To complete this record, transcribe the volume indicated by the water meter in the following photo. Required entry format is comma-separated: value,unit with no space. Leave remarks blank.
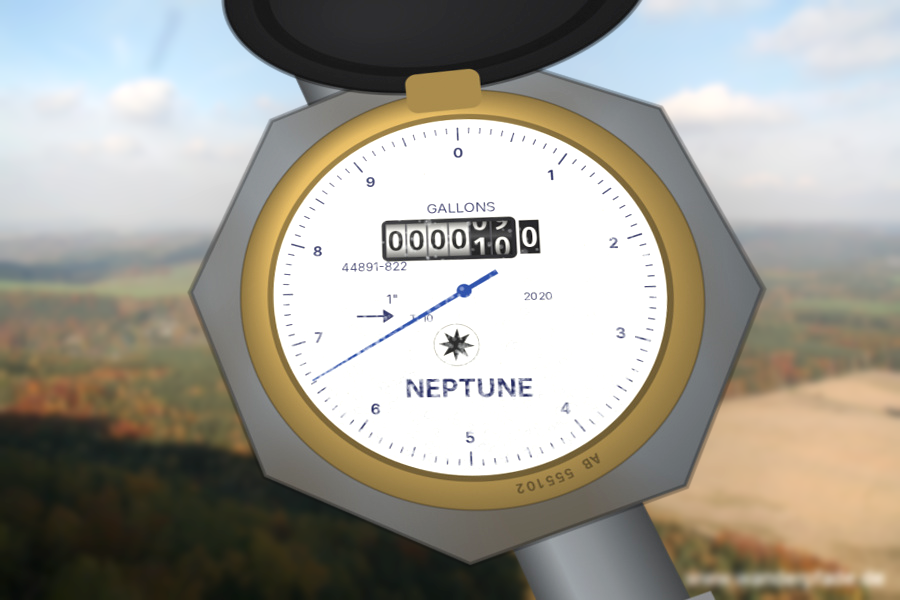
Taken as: 96.6,gal
